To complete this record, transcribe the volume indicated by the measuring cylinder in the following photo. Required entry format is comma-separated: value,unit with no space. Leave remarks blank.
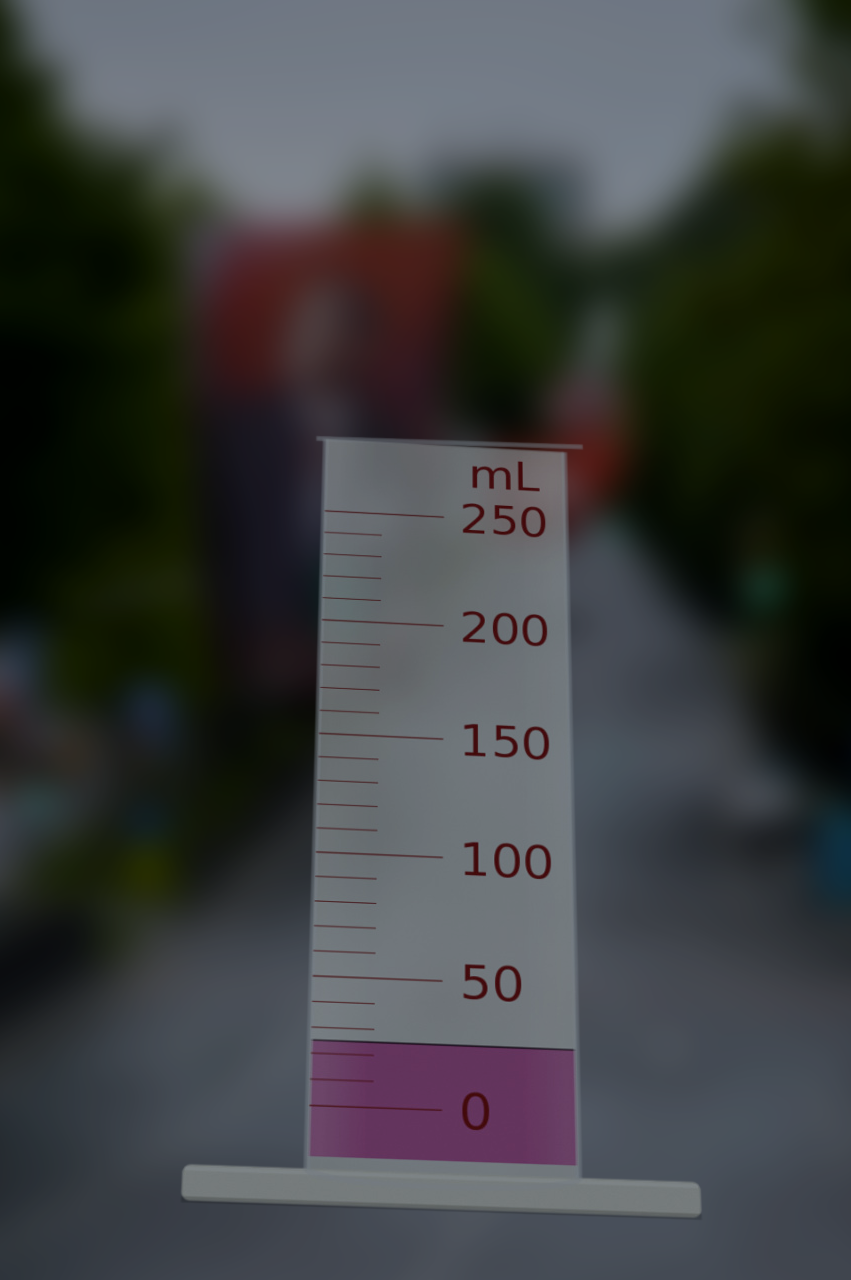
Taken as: 25,mL
